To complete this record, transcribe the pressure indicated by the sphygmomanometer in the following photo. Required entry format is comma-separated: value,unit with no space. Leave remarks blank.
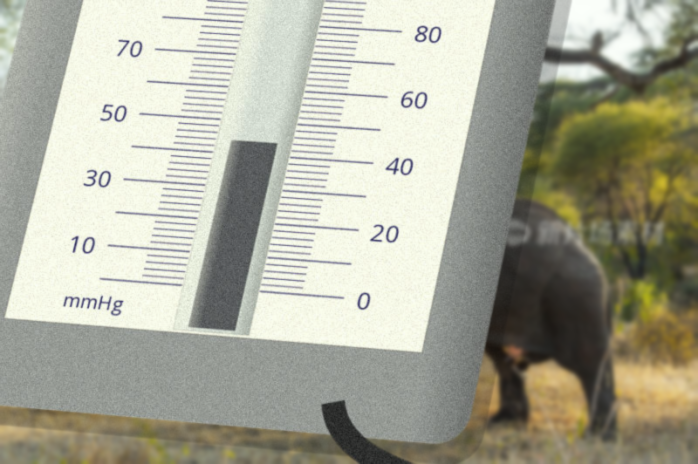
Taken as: 44,mmHg
